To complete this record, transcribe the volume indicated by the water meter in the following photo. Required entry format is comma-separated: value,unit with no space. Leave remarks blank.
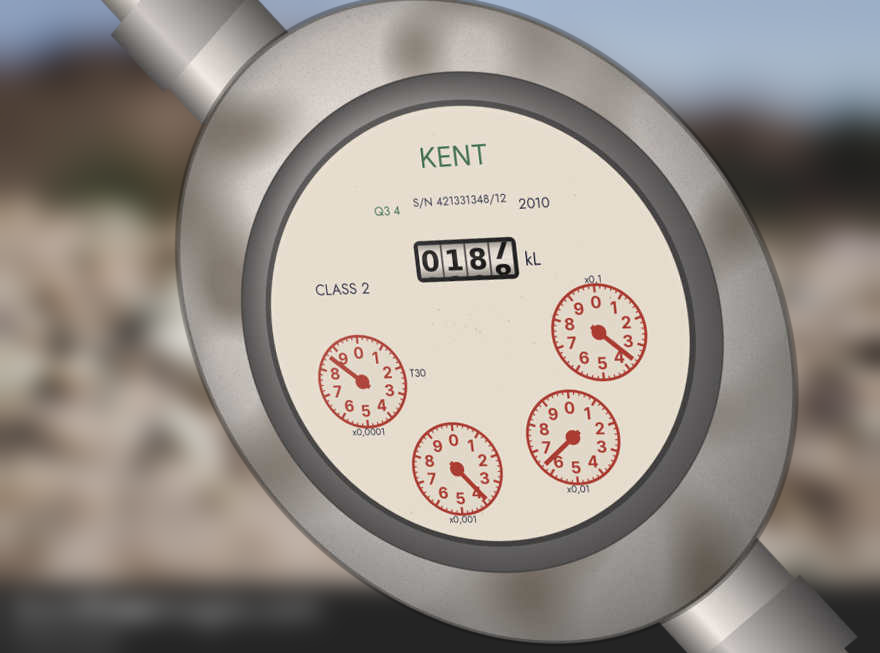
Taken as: 187.3638,kL
